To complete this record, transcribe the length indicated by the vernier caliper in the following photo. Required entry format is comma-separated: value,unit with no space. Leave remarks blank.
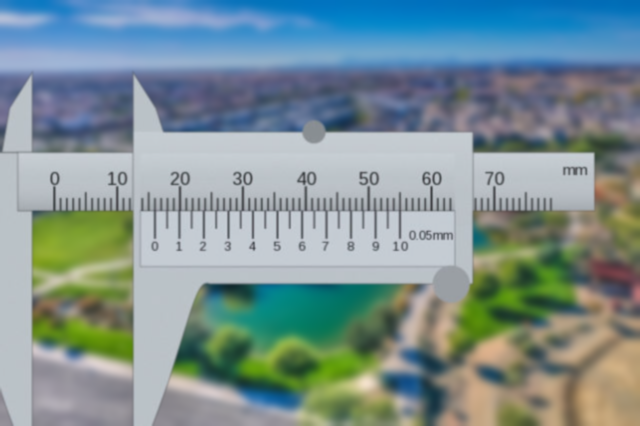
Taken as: 16.0,mm
